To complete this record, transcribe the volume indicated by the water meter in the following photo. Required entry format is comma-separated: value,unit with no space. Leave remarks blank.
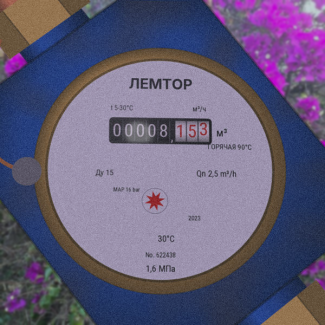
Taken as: 8.153,m³
